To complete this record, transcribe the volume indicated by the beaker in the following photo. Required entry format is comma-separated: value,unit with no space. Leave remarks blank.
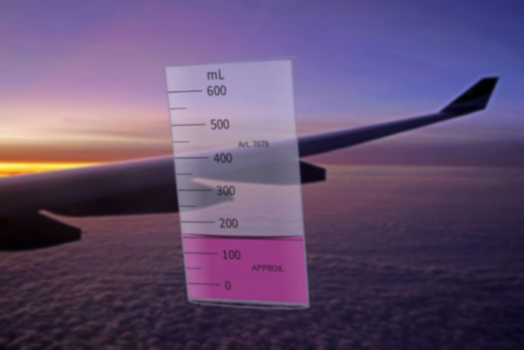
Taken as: 150,mL
